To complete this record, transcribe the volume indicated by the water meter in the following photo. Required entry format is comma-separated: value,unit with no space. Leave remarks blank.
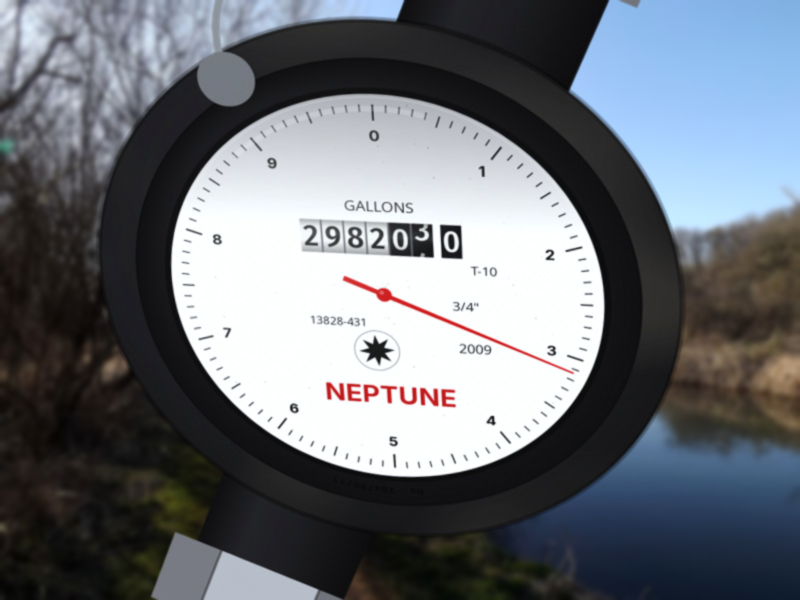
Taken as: 2982033.1,gal
